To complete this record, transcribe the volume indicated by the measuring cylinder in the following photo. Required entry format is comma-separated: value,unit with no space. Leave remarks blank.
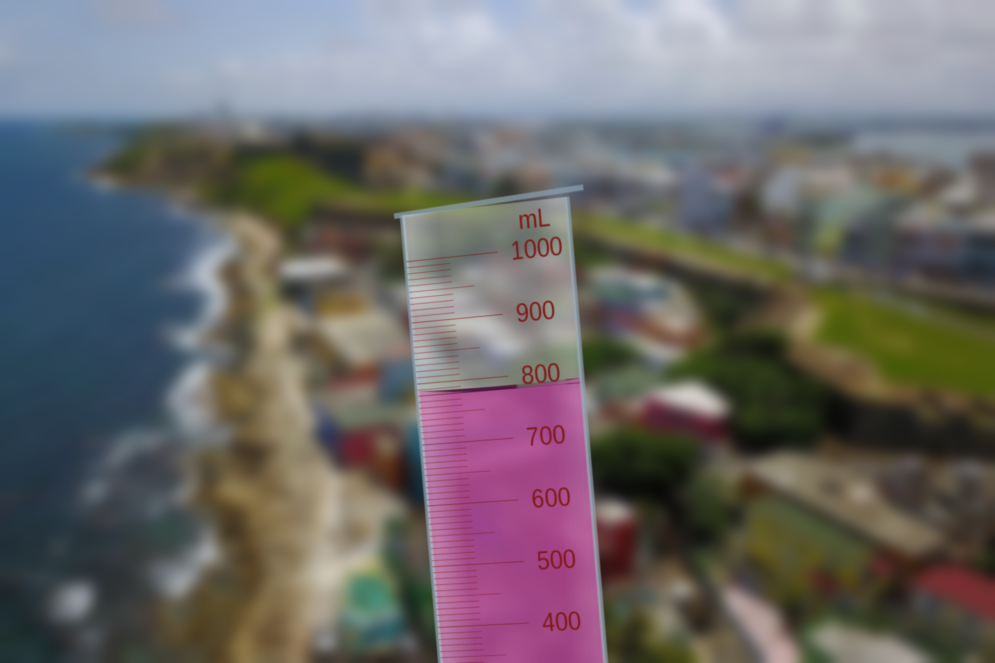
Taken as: 780,mL
